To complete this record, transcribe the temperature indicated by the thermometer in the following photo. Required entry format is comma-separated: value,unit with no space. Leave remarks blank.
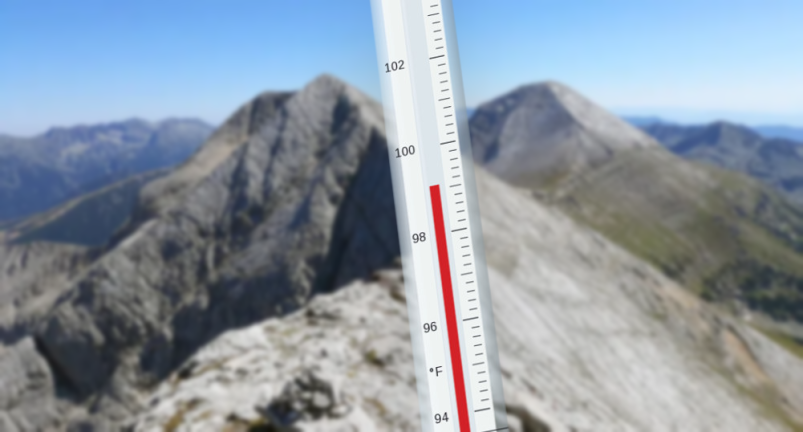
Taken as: 99.1,°F
